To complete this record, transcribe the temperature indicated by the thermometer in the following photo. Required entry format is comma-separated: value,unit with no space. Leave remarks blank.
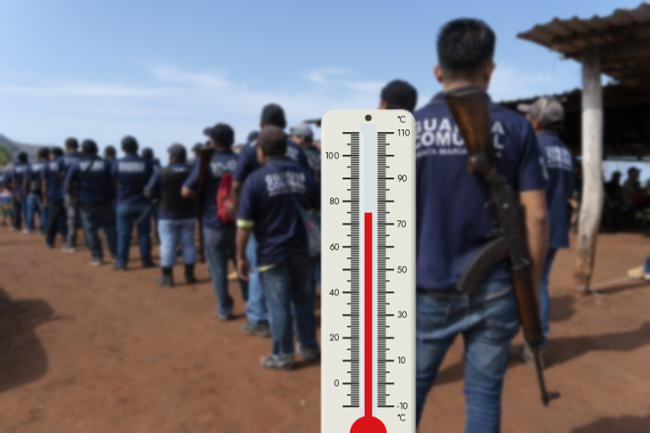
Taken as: 75,°C
